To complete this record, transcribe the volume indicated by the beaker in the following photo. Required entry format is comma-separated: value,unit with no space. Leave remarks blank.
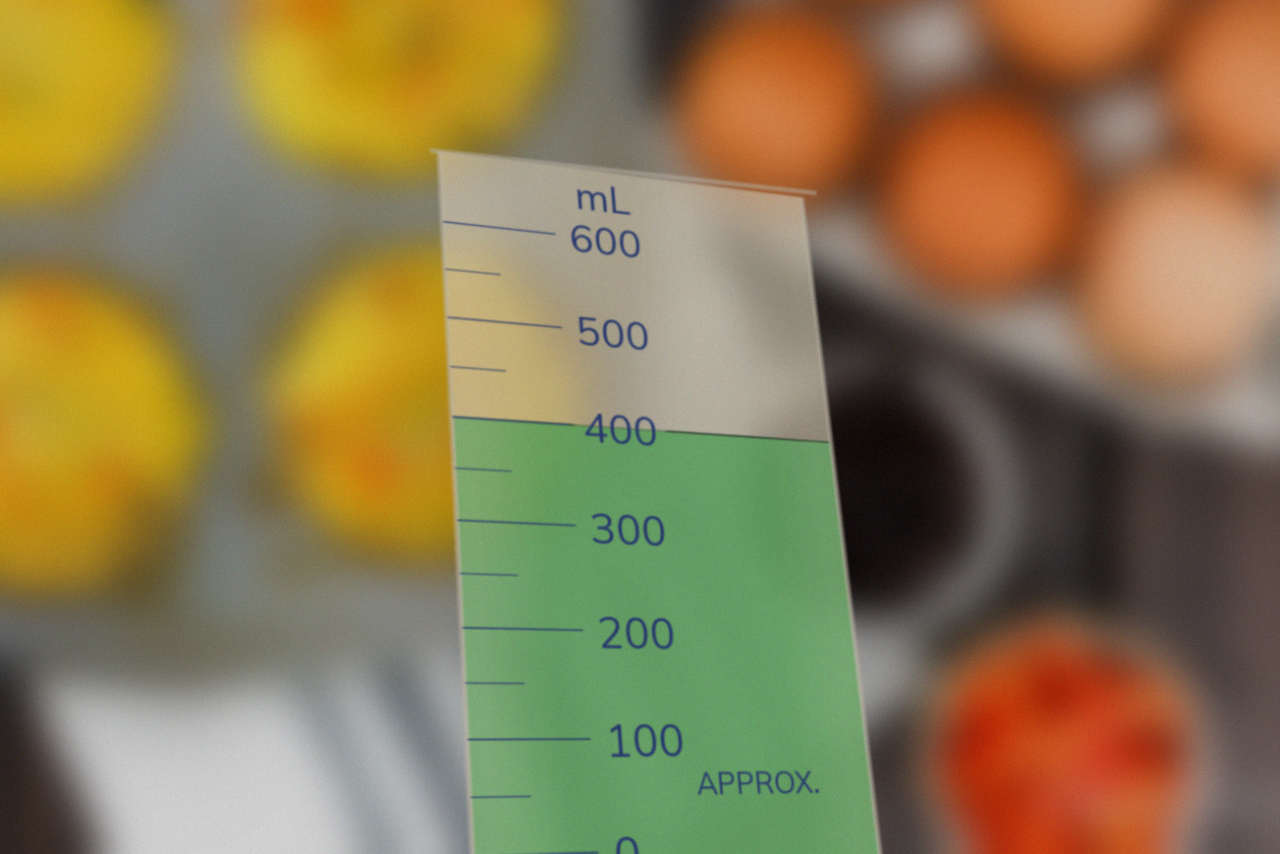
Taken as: 400,mL
